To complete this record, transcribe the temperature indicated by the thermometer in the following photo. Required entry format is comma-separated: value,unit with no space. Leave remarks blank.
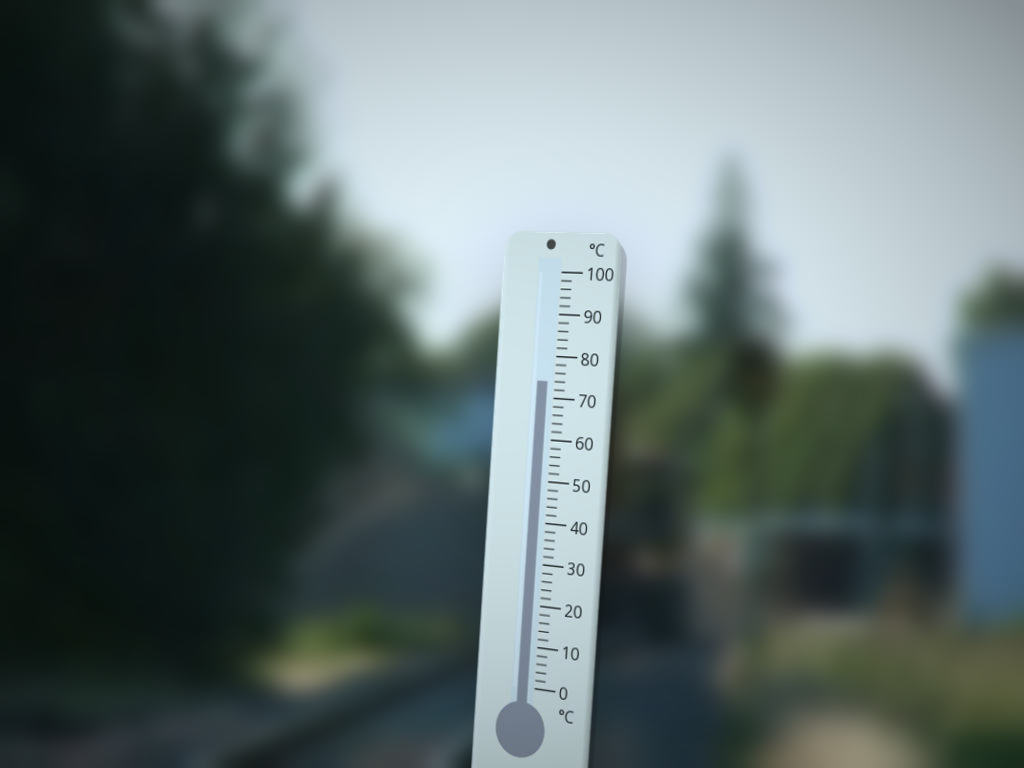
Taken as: 74,°C
